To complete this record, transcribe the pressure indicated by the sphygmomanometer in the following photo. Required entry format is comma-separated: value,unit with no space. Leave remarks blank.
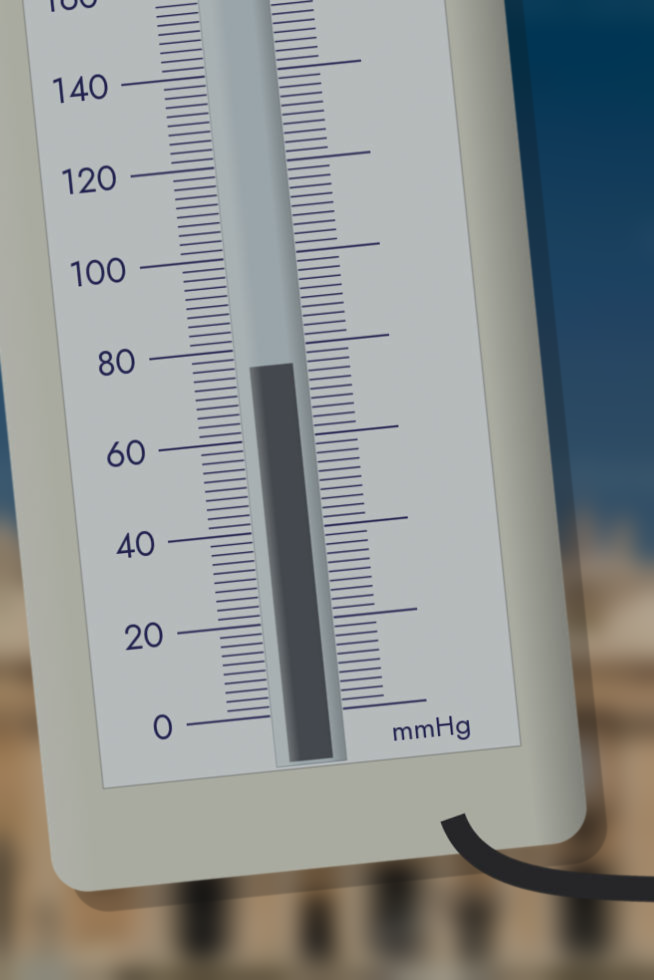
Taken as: 76,mmHg
